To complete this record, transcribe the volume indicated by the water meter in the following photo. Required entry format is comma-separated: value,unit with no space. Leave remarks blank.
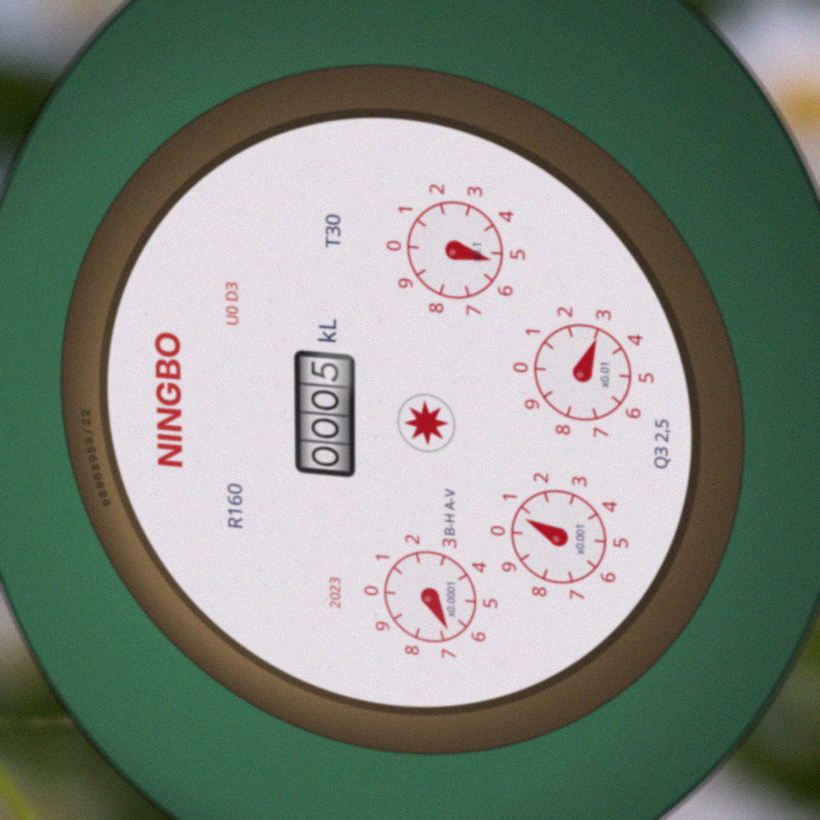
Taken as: 5.5306,kL
